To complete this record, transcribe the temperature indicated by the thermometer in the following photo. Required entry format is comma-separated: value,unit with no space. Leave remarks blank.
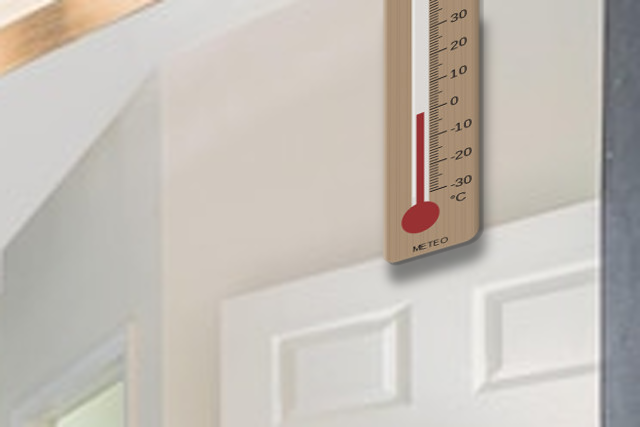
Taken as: 0,°C
